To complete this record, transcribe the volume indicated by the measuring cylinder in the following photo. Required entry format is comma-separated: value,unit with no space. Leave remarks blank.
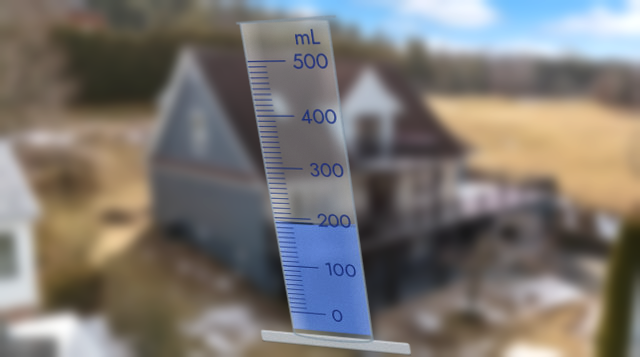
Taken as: 190,mL
